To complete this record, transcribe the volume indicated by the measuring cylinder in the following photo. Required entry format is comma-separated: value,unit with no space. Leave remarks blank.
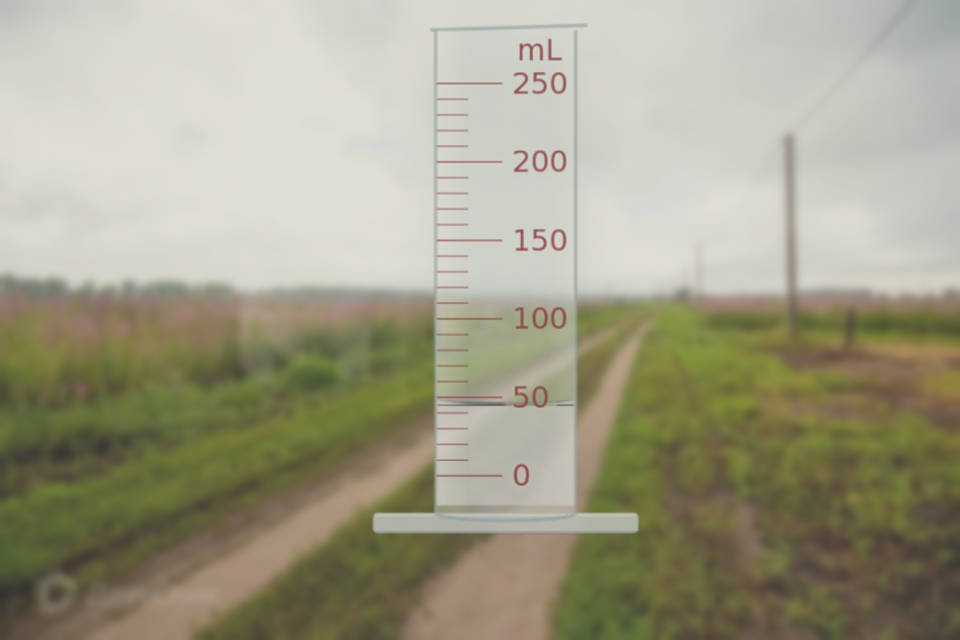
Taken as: 45,mL
